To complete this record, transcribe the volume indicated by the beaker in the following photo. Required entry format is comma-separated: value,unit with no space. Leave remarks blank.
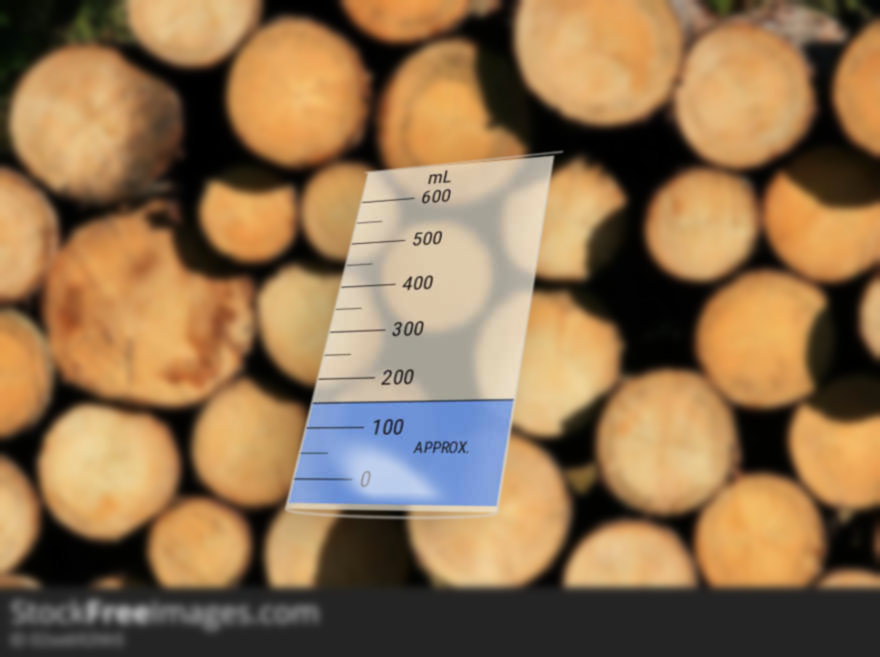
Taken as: 150,mL
